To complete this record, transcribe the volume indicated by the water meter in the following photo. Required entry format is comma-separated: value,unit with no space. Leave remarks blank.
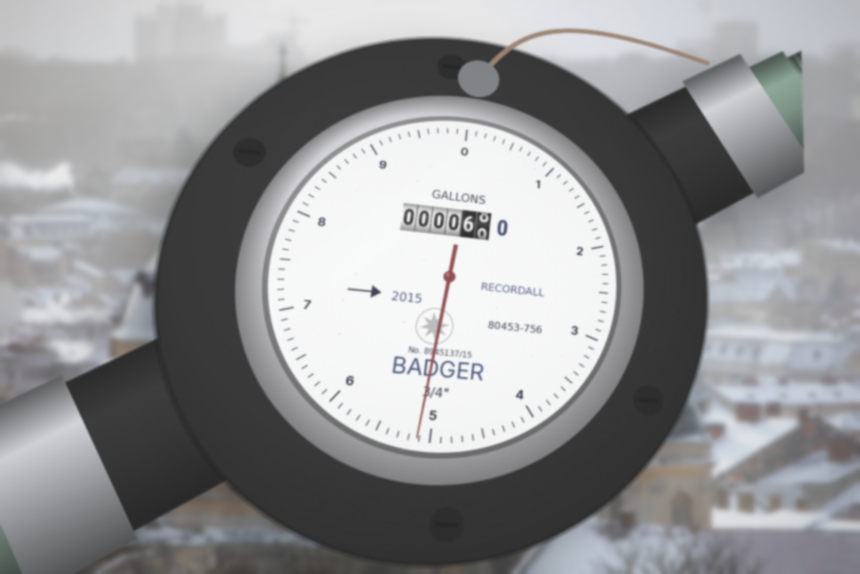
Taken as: 685.1,gal
